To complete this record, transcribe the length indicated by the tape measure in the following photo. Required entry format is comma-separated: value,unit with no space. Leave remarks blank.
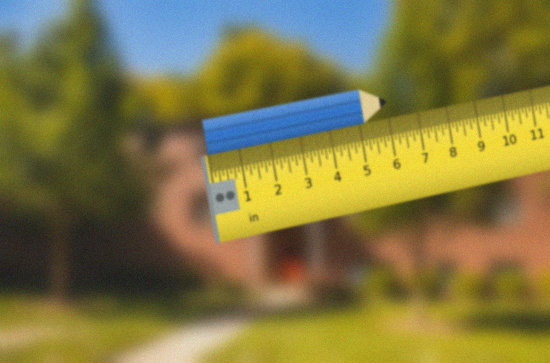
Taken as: 6,in
